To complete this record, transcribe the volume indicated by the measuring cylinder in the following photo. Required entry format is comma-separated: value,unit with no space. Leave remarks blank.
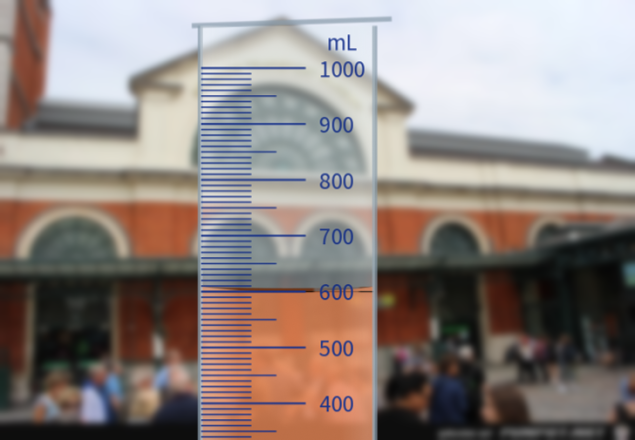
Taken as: 600,mL
